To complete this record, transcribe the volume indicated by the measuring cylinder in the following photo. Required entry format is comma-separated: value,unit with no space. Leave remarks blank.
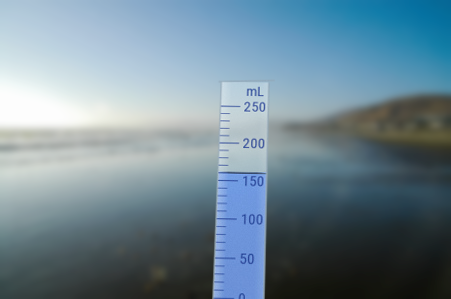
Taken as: 160,mL
